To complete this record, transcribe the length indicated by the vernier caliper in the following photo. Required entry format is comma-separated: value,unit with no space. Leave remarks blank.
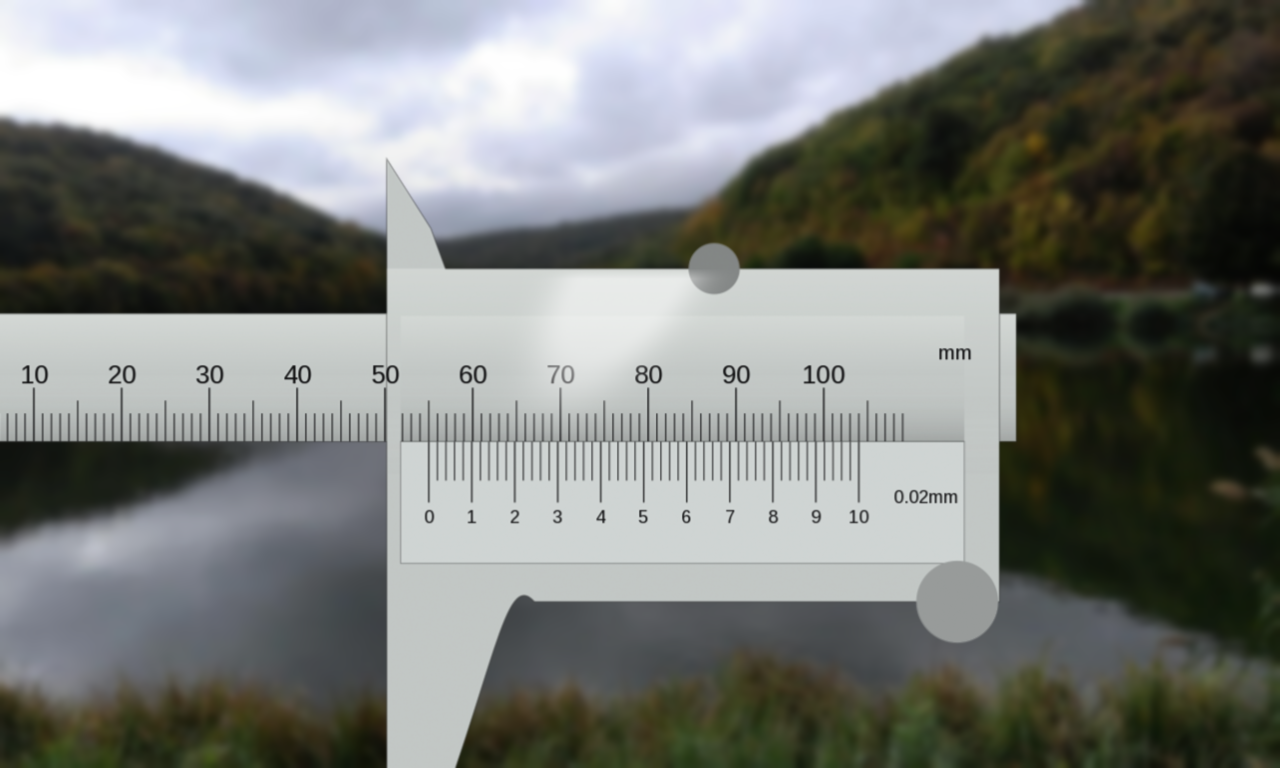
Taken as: 55.0,mm
